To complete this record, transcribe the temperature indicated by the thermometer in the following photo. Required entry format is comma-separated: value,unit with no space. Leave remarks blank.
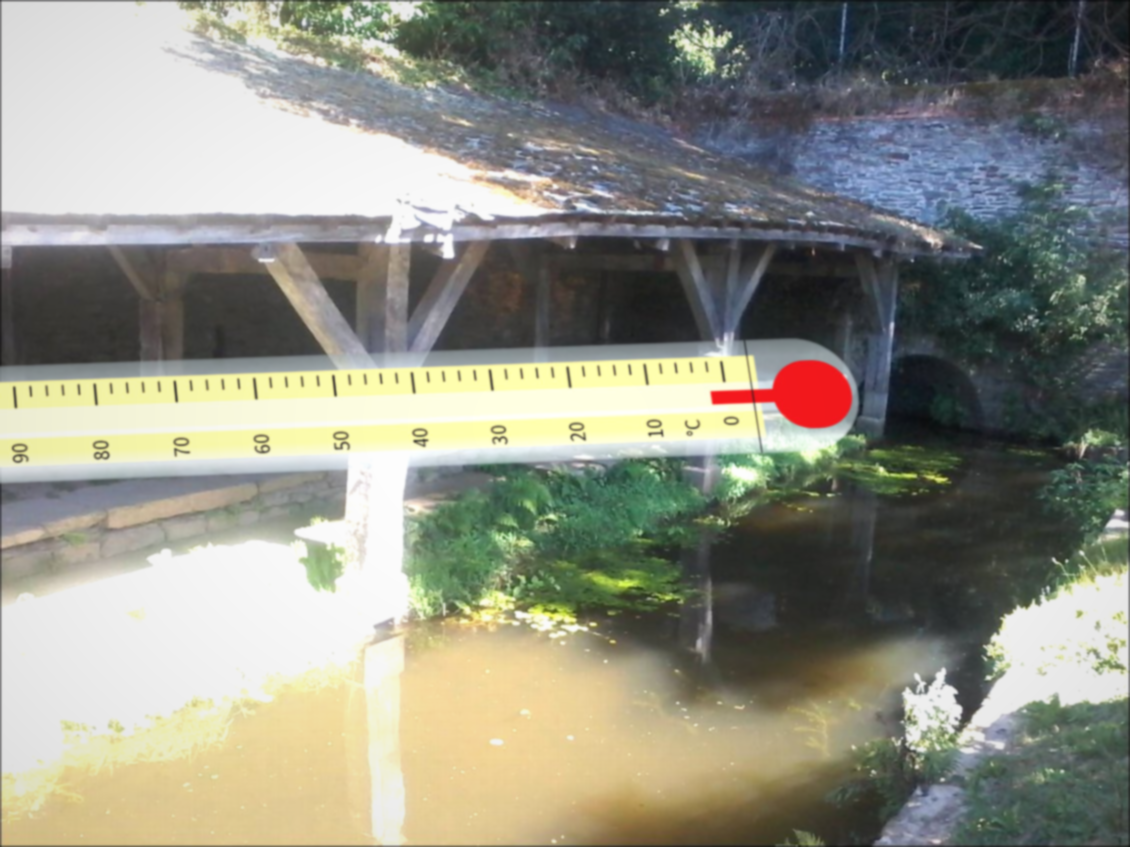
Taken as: 2,°C
